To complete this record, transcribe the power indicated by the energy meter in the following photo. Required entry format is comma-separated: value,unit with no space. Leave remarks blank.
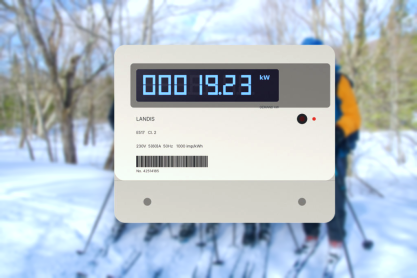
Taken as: 19.23,kW
